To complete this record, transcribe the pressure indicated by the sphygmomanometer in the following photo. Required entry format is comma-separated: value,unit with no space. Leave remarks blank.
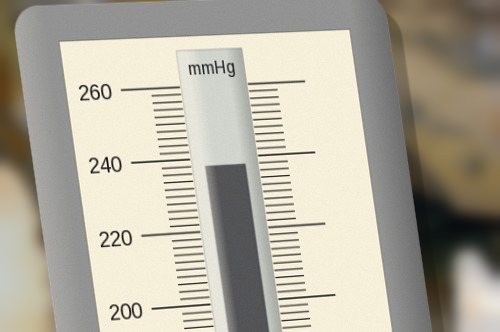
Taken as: 238,mmHg
